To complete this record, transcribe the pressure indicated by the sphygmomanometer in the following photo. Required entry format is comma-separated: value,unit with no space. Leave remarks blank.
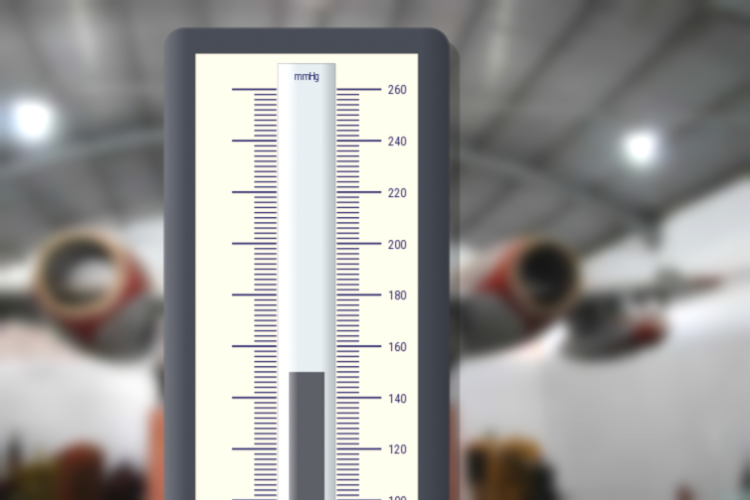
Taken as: 150,mmHg
